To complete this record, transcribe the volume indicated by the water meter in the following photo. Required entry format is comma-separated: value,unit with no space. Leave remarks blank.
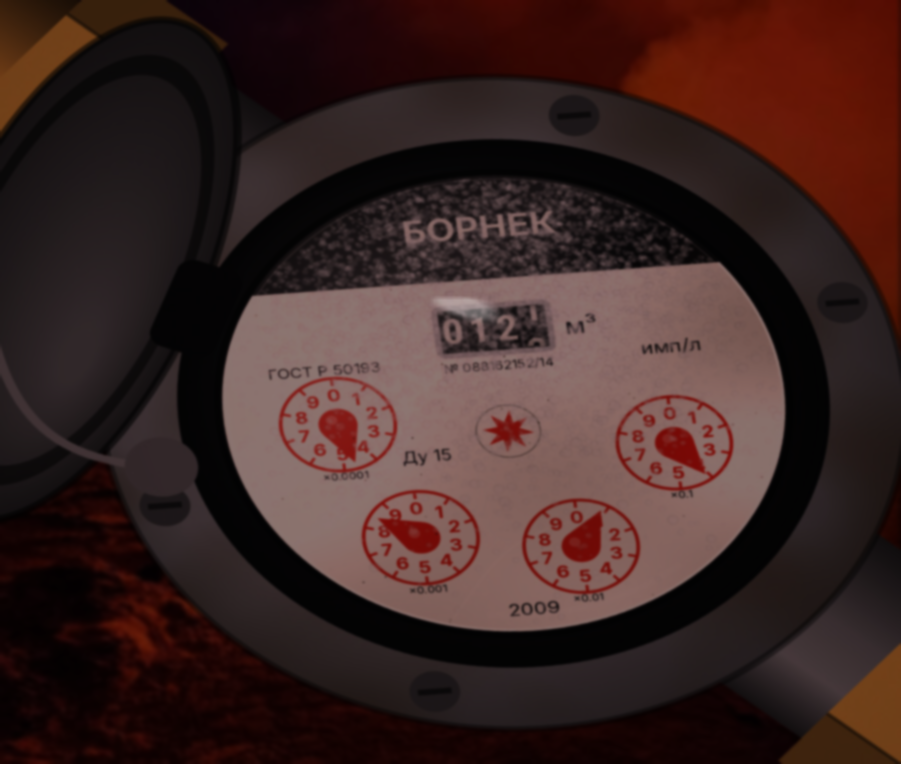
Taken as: 121.4084,m³
